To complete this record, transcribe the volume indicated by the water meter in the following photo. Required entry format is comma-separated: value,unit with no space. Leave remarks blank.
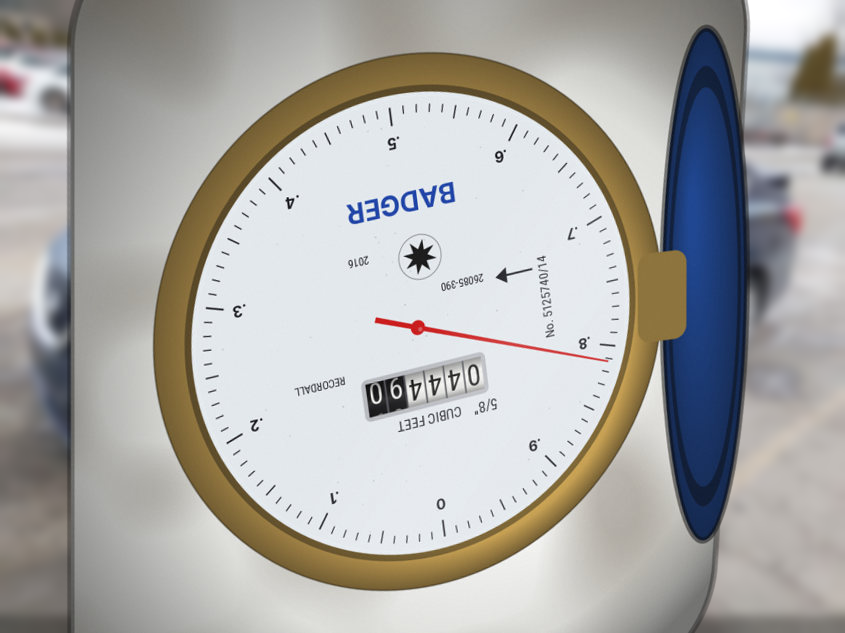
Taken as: 44489.81,ft³
